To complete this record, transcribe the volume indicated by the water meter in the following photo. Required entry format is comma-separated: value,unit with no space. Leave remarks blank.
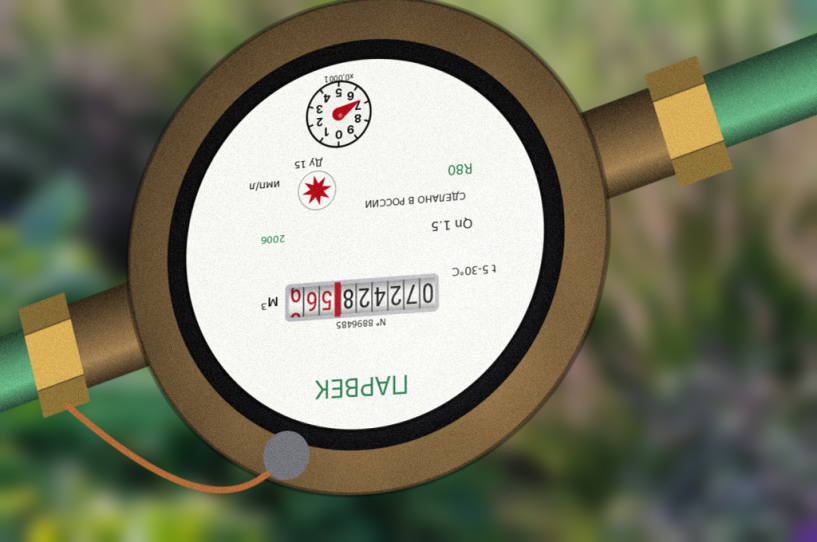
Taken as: 72428.5686,m³
